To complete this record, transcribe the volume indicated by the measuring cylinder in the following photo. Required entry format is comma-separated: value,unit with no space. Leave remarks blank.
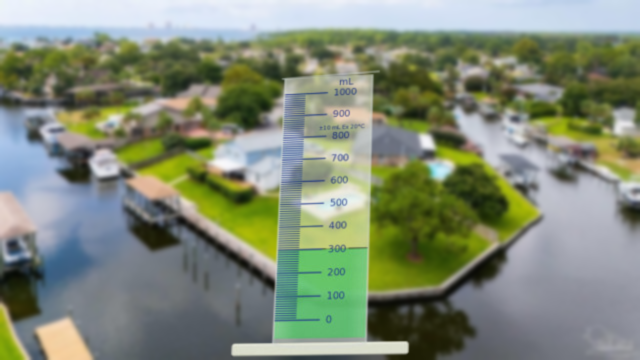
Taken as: 300,mL
